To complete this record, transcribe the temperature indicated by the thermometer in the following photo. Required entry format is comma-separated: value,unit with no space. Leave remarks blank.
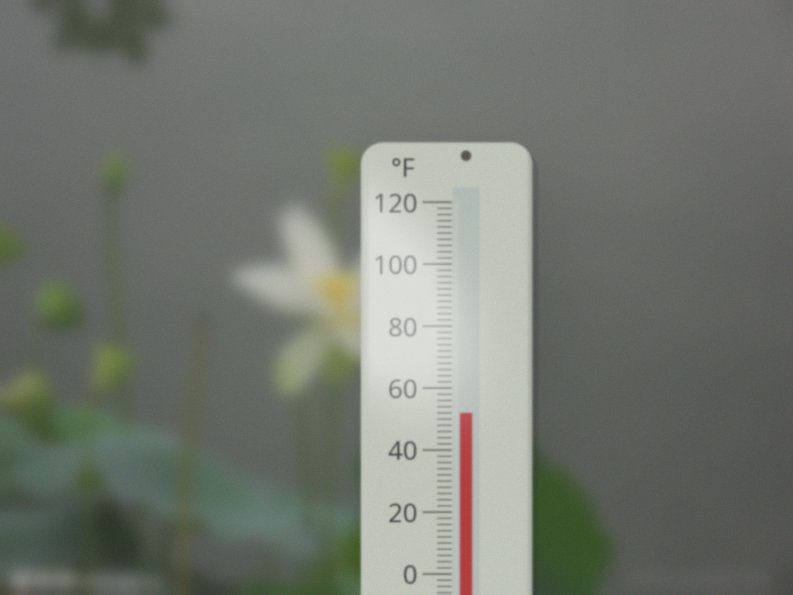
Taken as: 52,°F
